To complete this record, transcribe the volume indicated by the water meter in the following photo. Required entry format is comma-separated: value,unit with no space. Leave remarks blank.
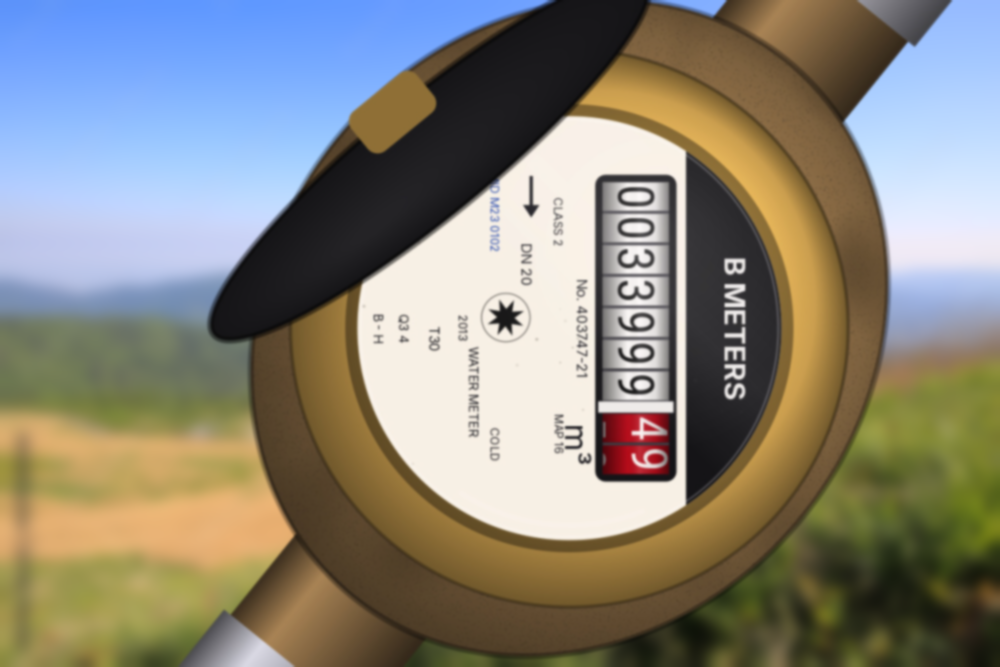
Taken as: 33999.49,m³
